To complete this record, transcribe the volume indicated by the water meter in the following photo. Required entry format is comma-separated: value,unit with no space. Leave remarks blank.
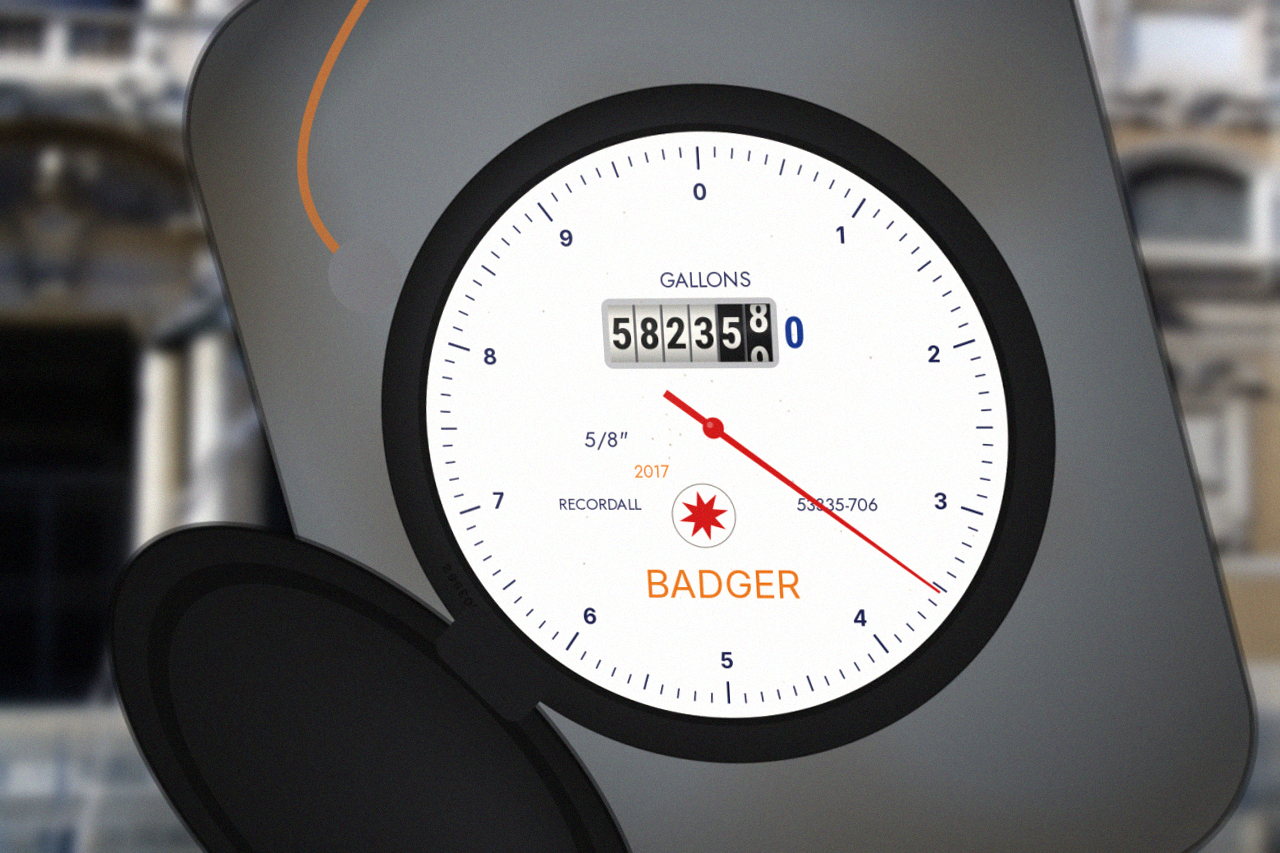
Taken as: 5823583.5,gal
